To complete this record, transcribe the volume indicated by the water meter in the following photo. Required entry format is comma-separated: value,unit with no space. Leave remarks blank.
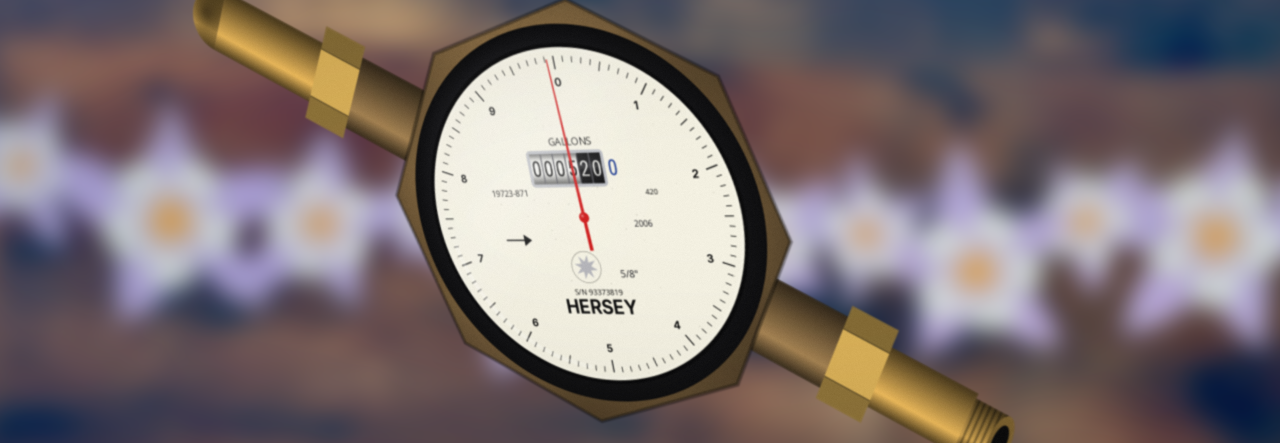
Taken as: 5199.9,gal
